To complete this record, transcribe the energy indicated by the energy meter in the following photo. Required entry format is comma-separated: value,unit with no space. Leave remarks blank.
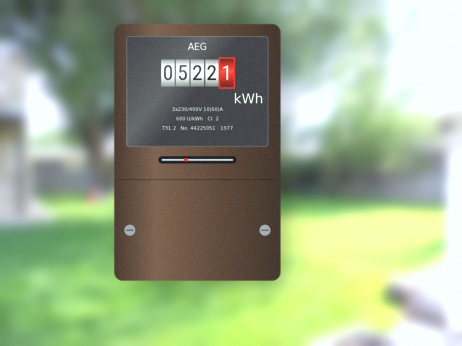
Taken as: 522.1,kWh
